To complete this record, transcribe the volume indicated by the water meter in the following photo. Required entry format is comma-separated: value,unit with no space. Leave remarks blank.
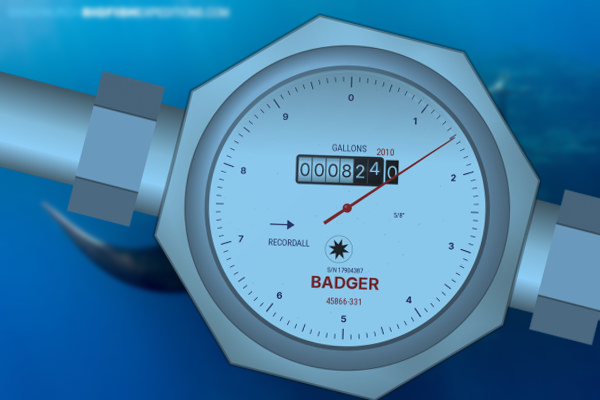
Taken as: 8241.5,gal
